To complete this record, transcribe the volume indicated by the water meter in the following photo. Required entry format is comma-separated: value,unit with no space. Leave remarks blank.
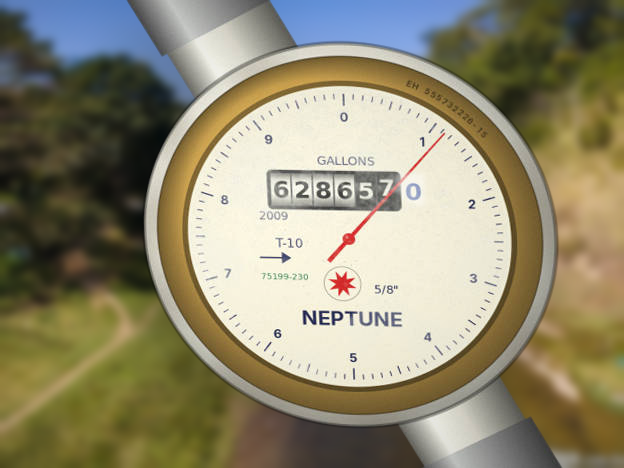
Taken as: 6286571.1,gal
